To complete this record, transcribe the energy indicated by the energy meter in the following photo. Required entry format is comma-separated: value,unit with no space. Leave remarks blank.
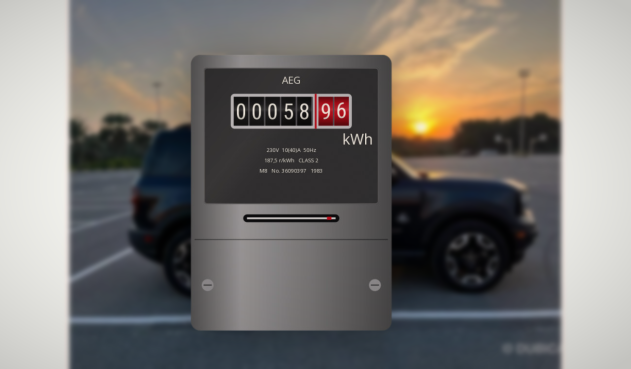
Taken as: 58.96,kWh
